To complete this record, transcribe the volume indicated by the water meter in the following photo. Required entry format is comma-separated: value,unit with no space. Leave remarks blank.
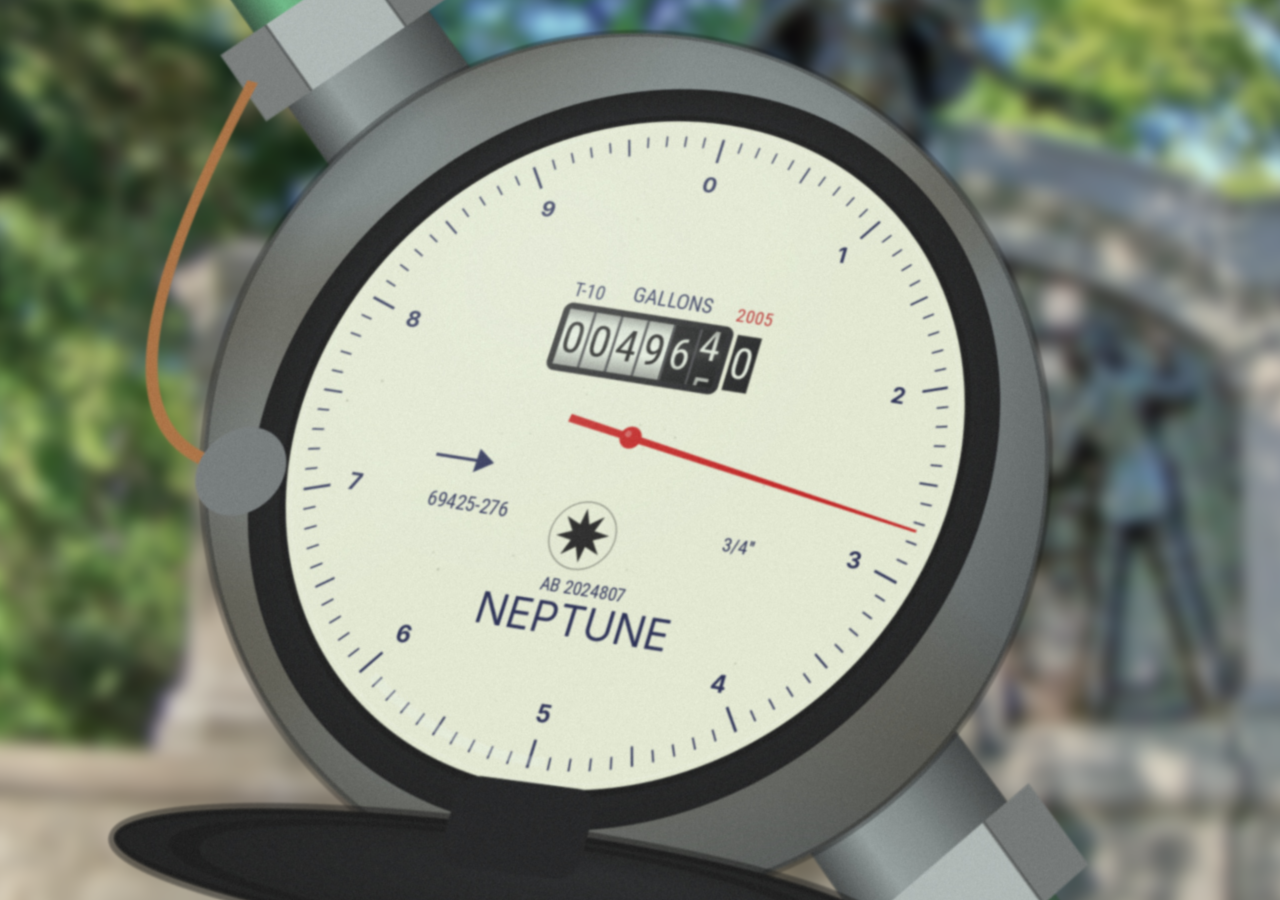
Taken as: 49642.7,gal
